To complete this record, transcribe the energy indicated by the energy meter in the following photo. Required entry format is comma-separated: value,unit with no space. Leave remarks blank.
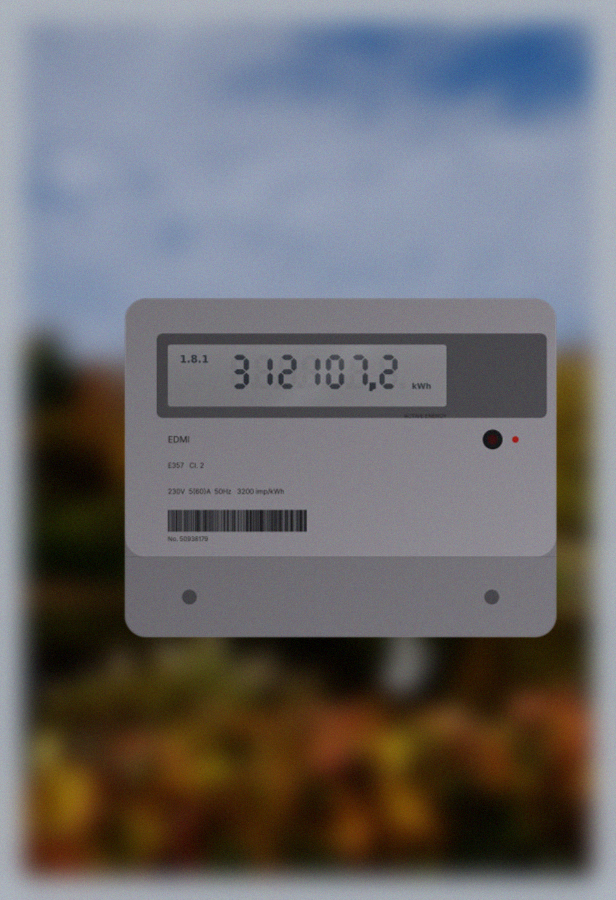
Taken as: 312107.2,kWh
